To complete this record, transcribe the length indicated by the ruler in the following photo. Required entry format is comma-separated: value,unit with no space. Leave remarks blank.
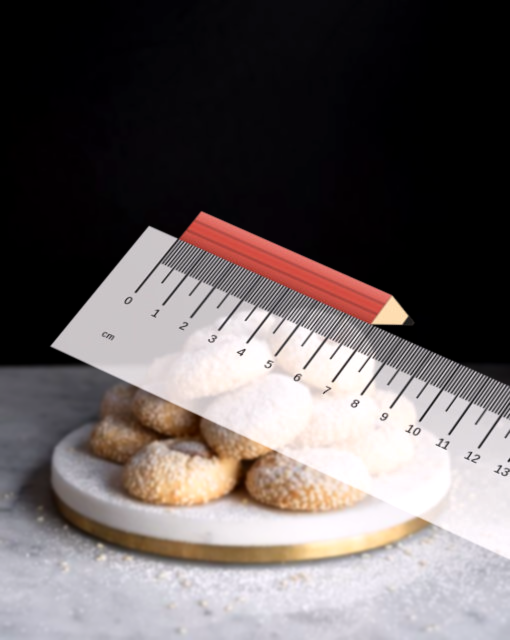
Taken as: 8,cm
